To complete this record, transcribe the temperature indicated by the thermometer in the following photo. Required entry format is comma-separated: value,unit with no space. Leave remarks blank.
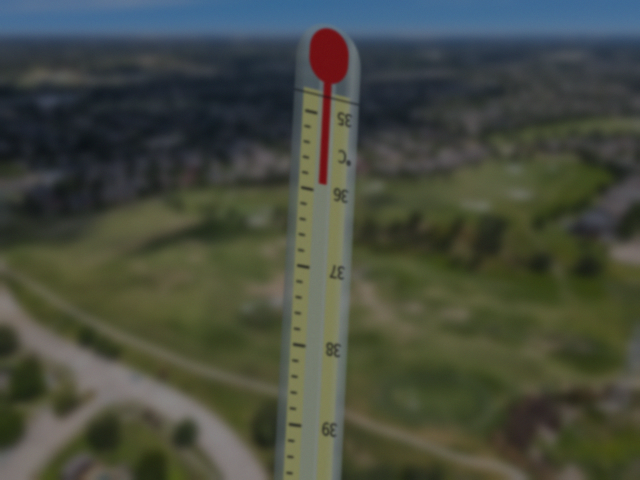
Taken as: 35.9,°C
